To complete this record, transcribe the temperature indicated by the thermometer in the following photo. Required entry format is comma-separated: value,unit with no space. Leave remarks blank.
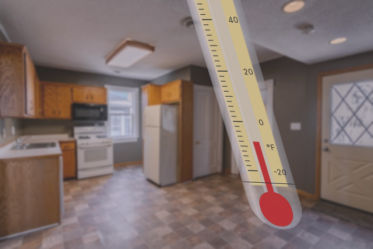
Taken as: -8,°F
